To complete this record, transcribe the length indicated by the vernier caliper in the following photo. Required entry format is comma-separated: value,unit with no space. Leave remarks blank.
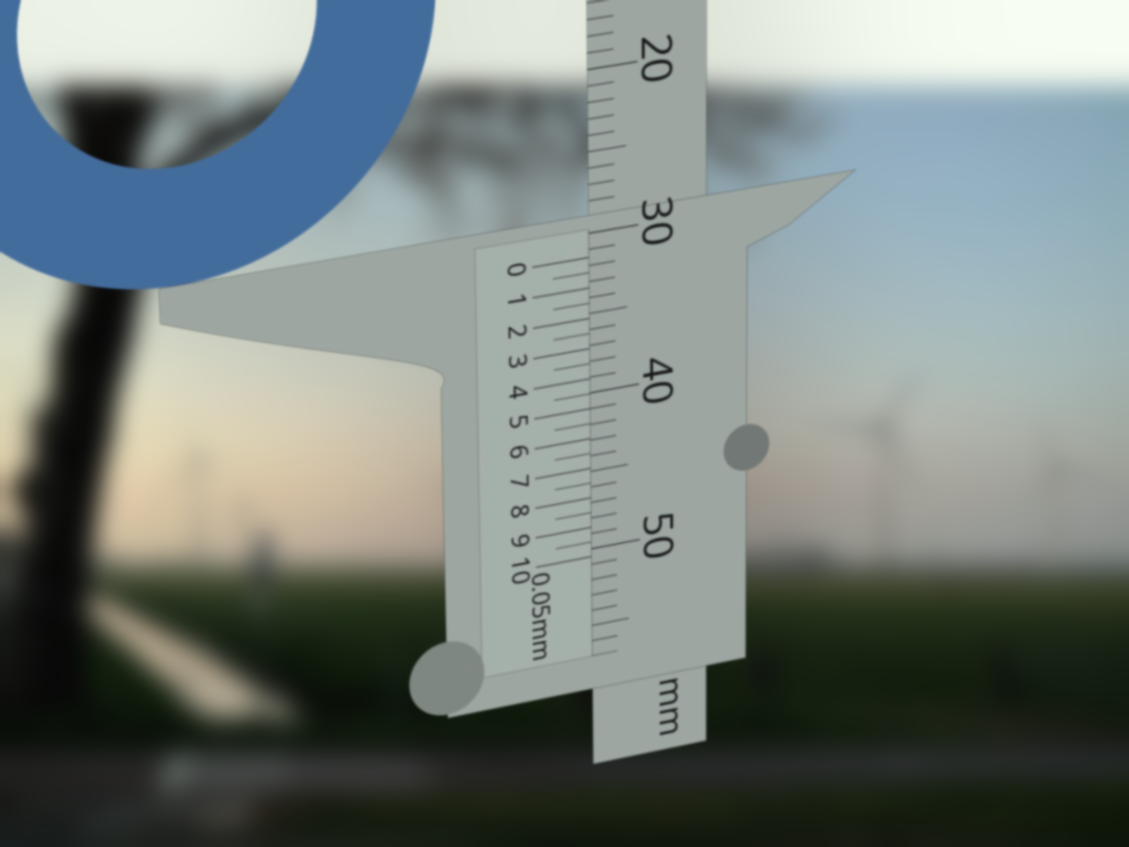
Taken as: 31.5,mm
